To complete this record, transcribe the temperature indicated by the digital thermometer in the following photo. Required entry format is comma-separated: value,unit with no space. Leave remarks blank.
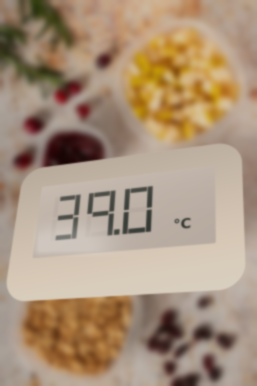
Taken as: 39.0,°C
